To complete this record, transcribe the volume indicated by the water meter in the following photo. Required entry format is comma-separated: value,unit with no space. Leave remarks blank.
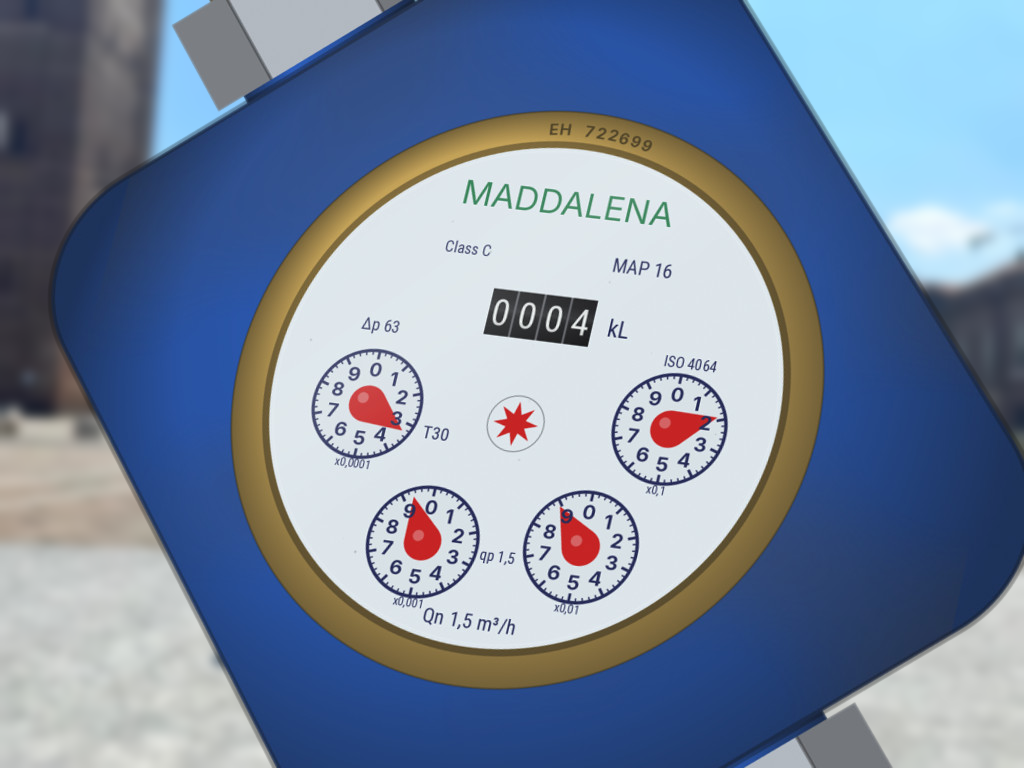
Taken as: 4.1893,kL
